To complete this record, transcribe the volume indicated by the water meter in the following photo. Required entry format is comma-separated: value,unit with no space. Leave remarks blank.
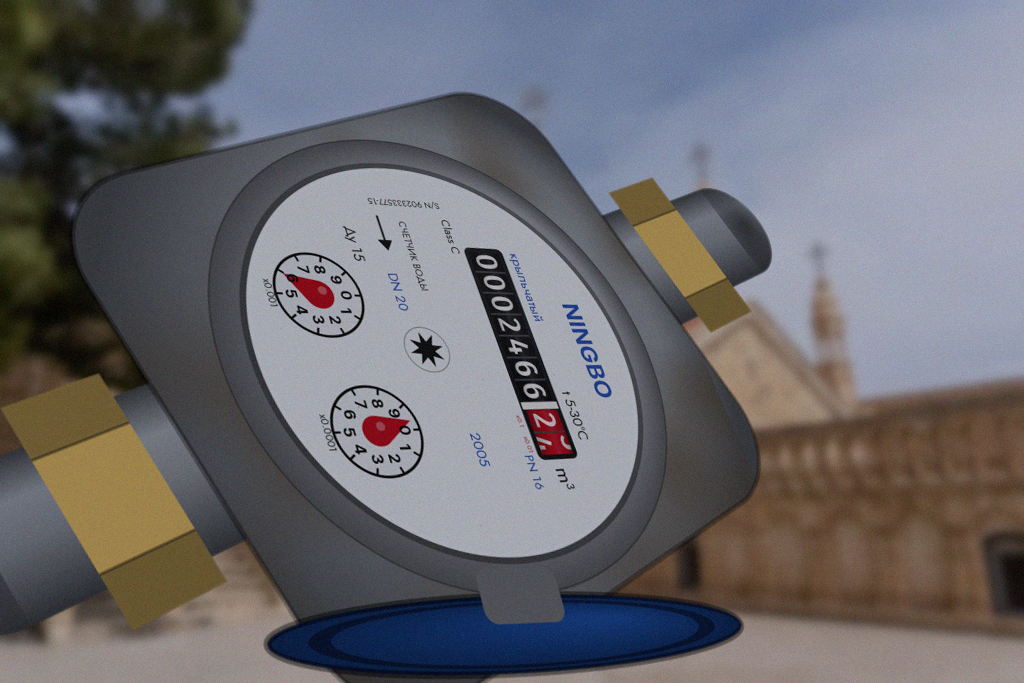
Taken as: 2466.2359,m³
